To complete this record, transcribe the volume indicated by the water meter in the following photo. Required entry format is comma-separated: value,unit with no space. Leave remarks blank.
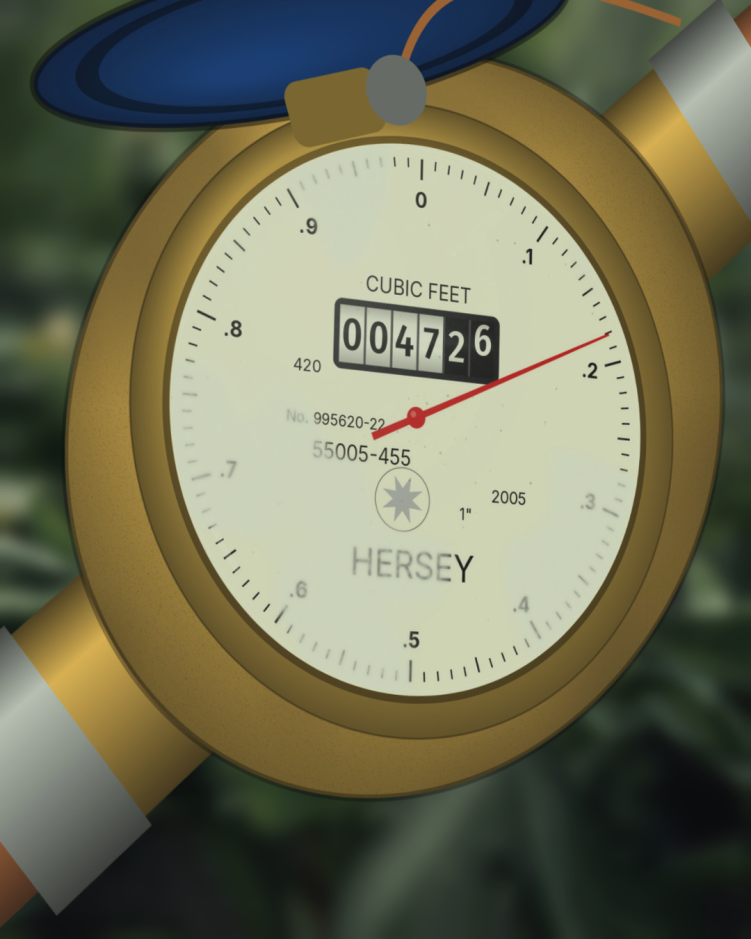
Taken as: 4726.18,ft³
